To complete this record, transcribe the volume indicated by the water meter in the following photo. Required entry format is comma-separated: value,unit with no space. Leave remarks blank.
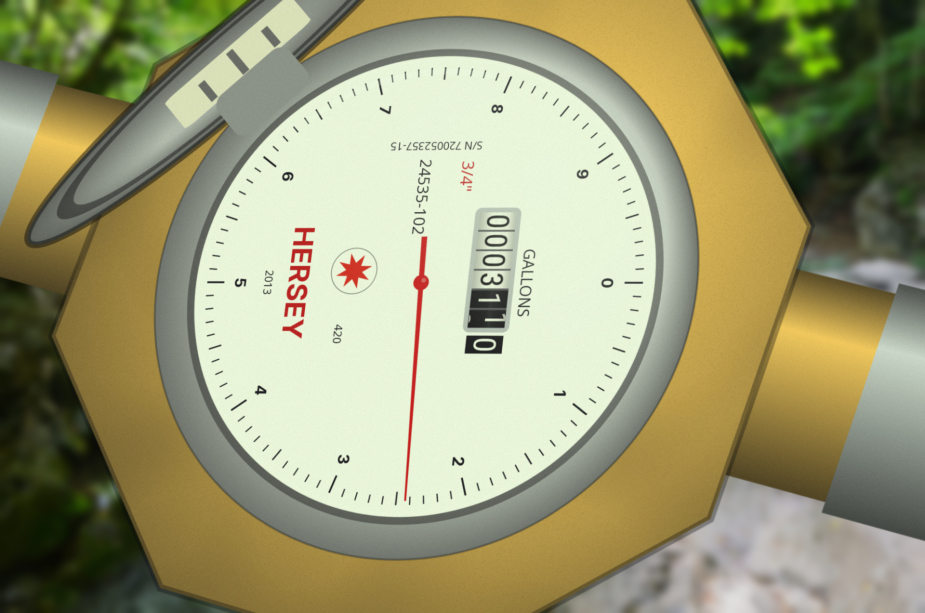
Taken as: 3112.4,gal
